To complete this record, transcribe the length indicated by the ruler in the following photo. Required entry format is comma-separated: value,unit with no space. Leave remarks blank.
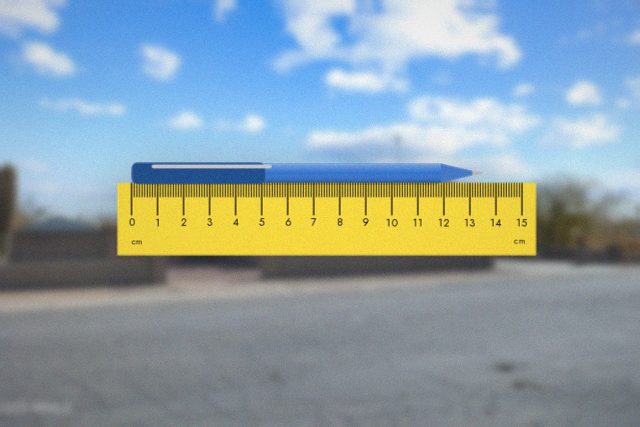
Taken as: 13.5,cm
